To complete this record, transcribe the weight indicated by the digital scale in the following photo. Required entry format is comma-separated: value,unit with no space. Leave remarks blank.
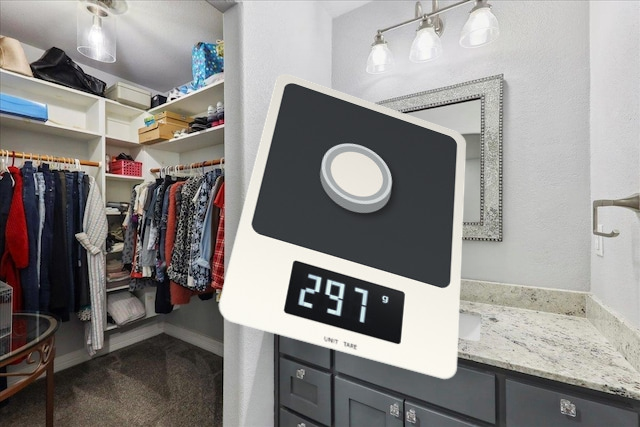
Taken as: 297,g
